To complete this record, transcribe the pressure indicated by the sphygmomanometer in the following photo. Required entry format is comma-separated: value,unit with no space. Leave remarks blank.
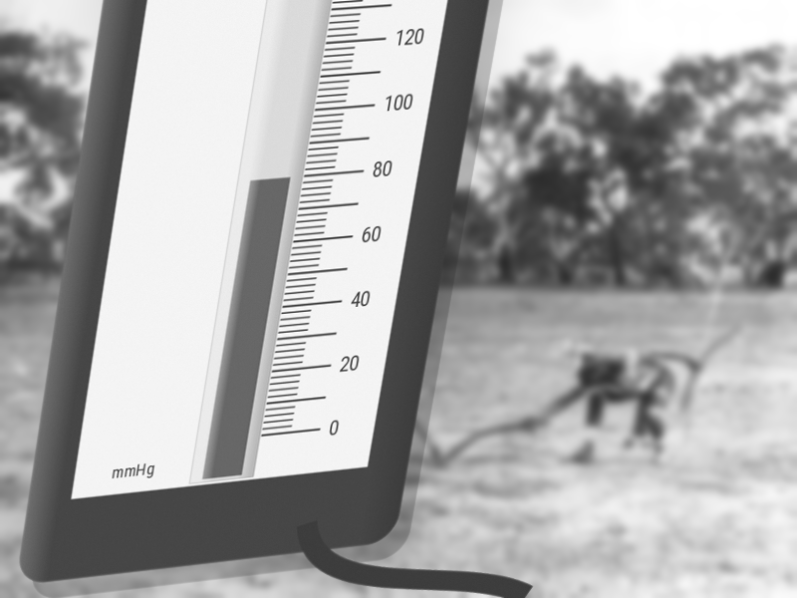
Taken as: 80,mmHg
